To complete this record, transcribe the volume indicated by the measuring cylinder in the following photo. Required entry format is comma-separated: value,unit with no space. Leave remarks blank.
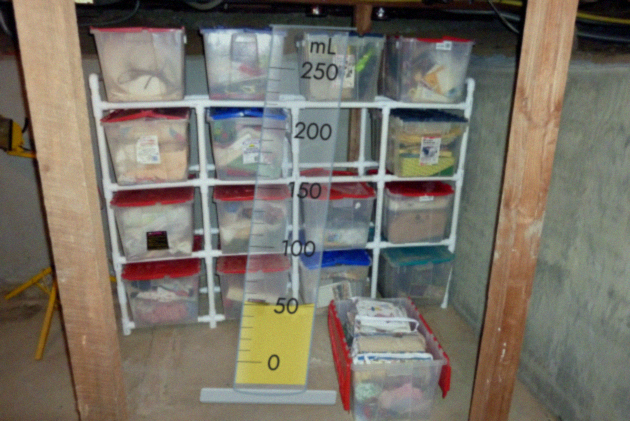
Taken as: 50,mL
